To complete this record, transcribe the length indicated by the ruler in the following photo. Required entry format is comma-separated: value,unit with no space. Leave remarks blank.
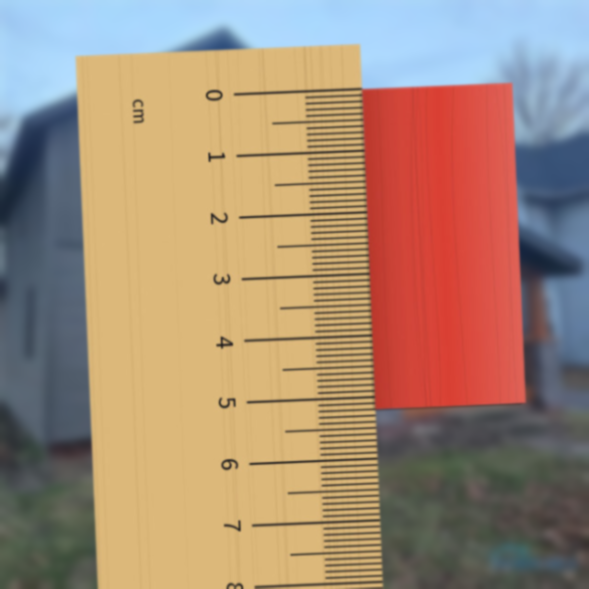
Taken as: 5.2,cm
